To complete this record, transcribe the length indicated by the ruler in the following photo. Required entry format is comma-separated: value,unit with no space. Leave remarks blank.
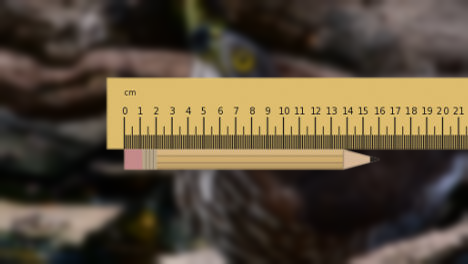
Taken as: 16,cm
